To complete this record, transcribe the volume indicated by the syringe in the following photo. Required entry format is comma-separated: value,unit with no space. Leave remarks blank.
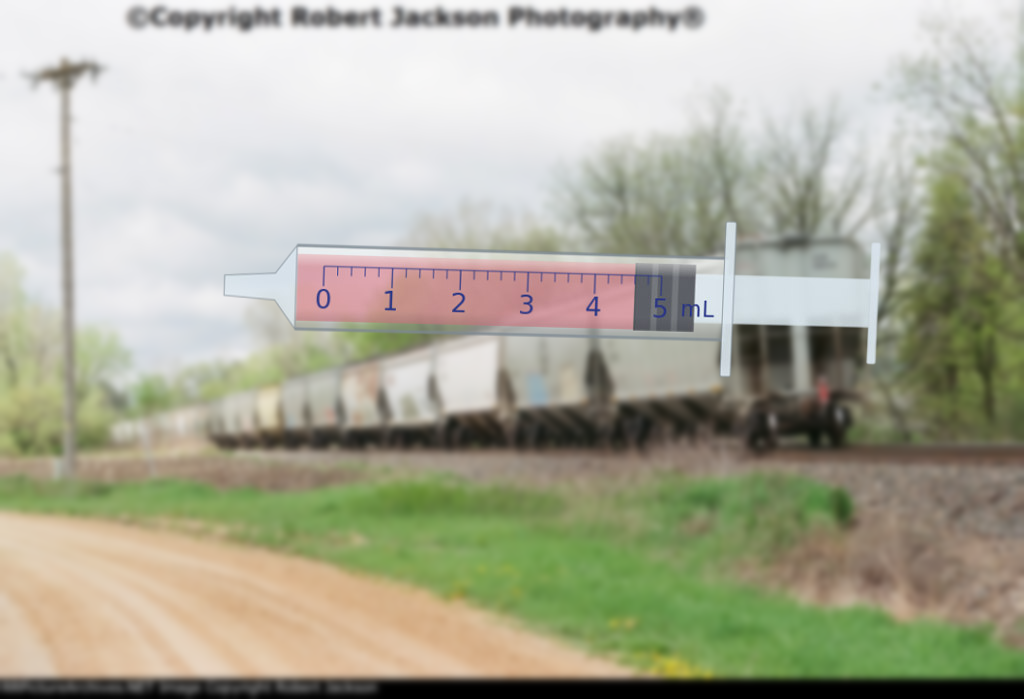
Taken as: 4.6,mL
